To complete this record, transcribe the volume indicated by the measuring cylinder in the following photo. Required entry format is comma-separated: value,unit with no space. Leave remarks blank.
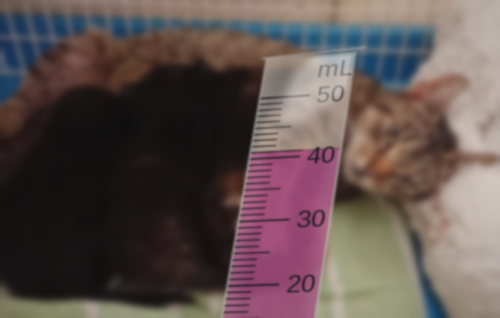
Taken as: 41,mL
